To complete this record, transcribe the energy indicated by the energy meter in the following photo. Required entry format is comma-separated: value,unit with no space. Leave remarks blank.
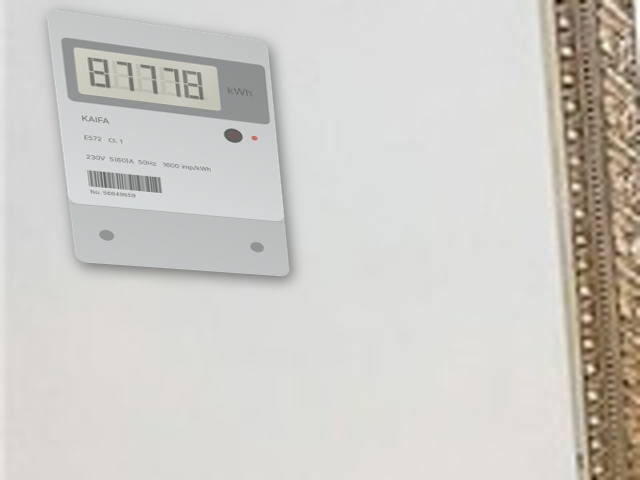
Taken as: 87778,kWh
